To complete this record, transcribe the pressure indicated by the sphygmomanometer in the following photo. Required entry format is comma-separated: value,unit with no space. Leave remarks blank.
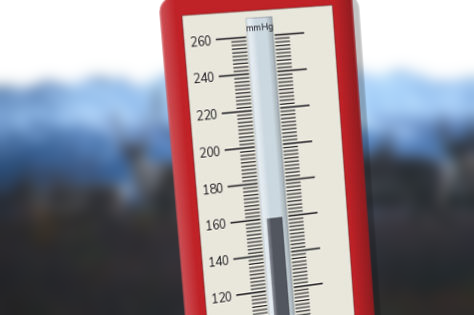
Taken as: 160,mmHg
